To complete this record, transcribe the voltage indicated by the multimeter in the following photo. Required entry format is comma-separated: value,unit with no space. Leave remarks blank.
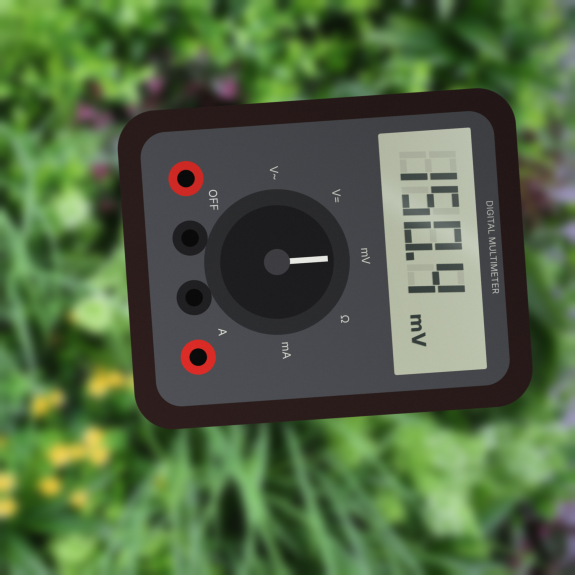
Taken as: 150.4,mV
